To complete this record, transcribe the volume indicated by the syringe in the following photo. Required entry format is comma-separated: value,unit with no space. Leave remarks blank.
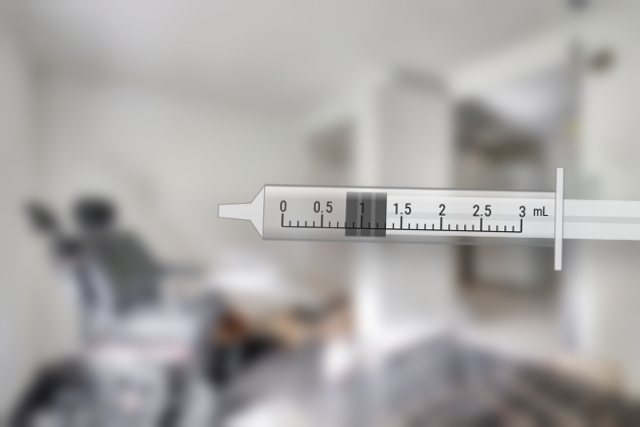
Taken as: 0.8,mL
